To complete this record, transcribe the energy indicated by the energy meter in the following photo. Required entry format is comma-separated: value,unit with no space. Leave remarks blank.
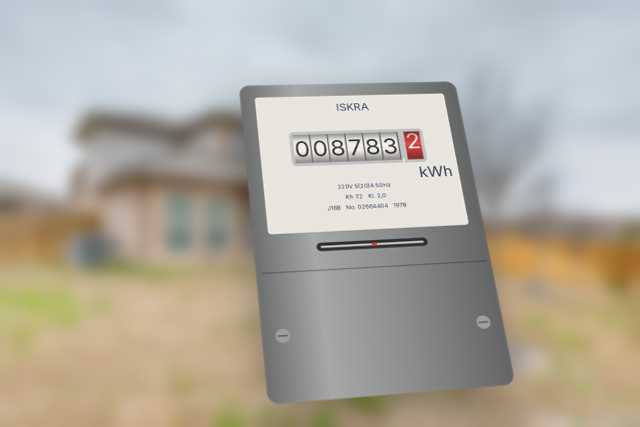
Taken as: 8783.2,kWh
